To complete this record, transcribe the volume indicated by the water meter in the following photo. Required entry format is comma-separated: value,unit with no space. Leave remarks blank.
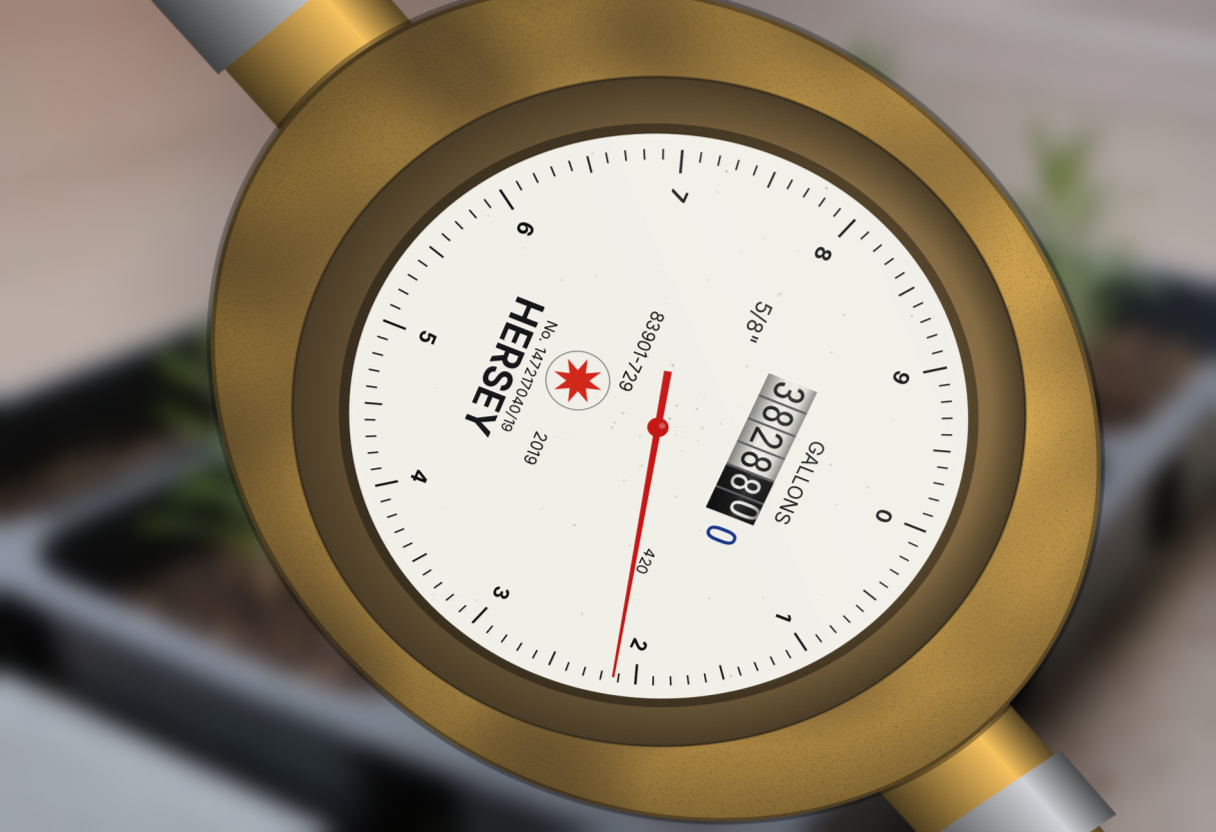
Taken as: 3828802.1,gal
